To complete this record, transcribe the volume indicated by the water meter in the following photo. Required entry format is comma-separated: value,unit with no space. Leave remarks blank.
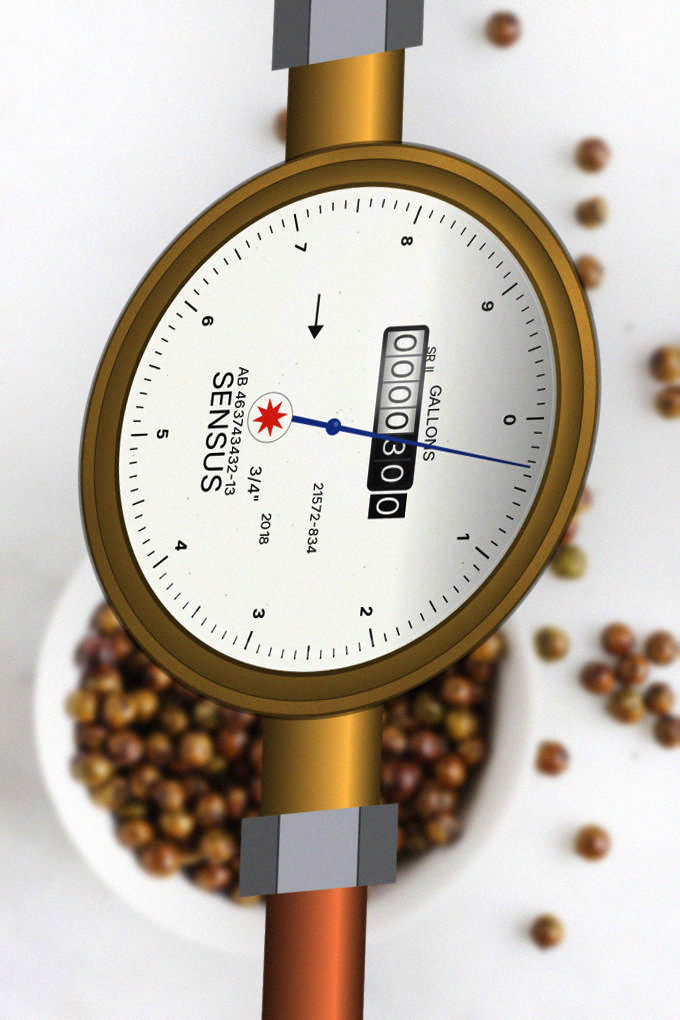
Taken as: 300.3,gal
